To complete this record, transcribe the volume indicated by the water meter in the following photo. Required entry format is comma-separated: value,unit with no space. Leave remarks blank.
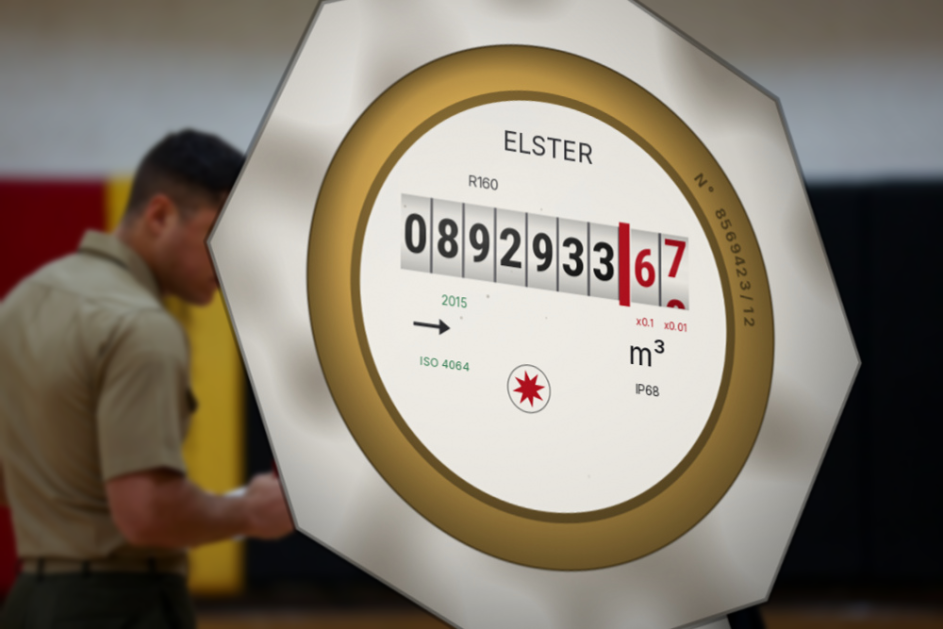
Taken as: 892933.67,m³
